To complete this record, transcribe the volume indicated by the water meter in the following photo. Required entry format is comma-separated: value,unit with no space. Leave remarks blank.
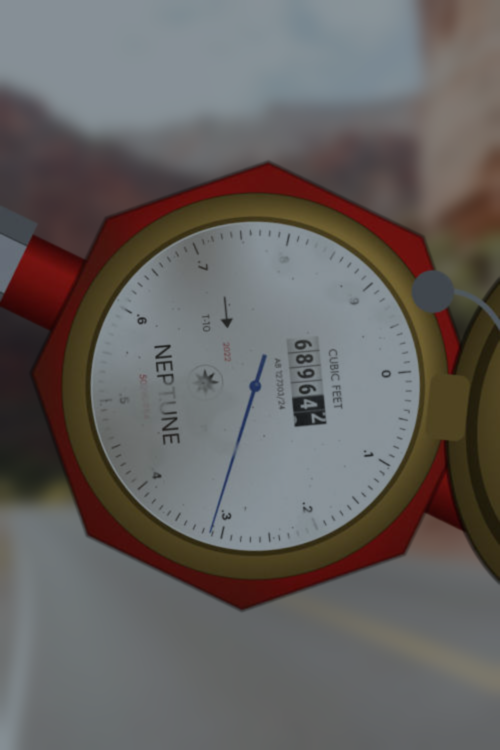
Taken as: 689642.31,ft³
